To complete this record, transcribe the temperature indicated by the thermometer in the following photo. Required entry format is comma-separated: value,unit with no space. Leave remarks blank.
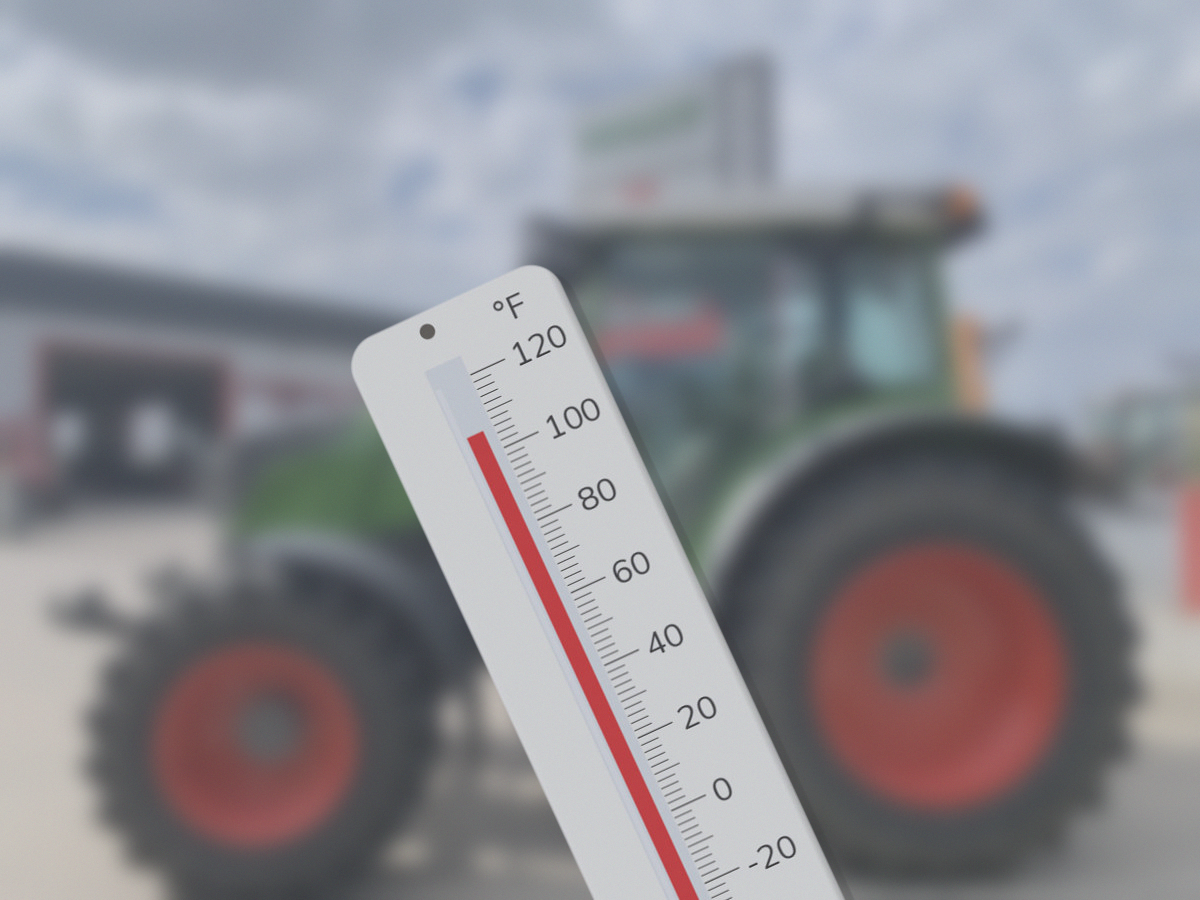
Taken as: 106,°F
